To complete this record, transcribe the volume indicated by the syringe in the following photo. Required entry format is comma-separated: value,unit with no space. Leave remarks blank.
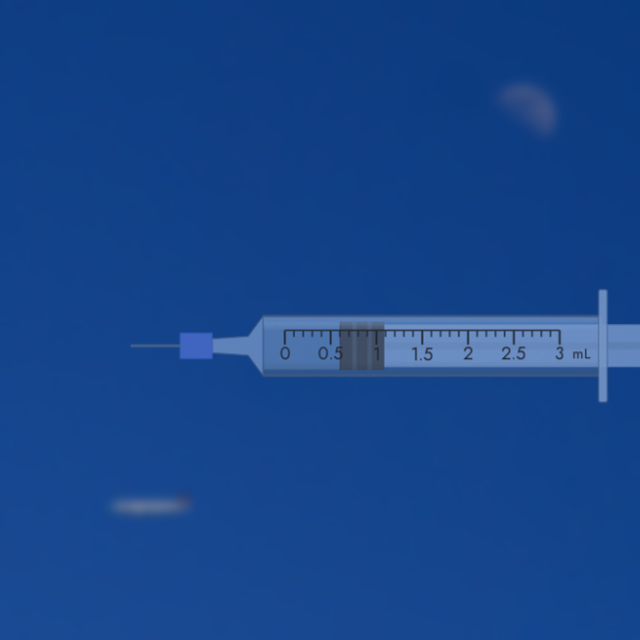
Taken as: 0.6,mL
